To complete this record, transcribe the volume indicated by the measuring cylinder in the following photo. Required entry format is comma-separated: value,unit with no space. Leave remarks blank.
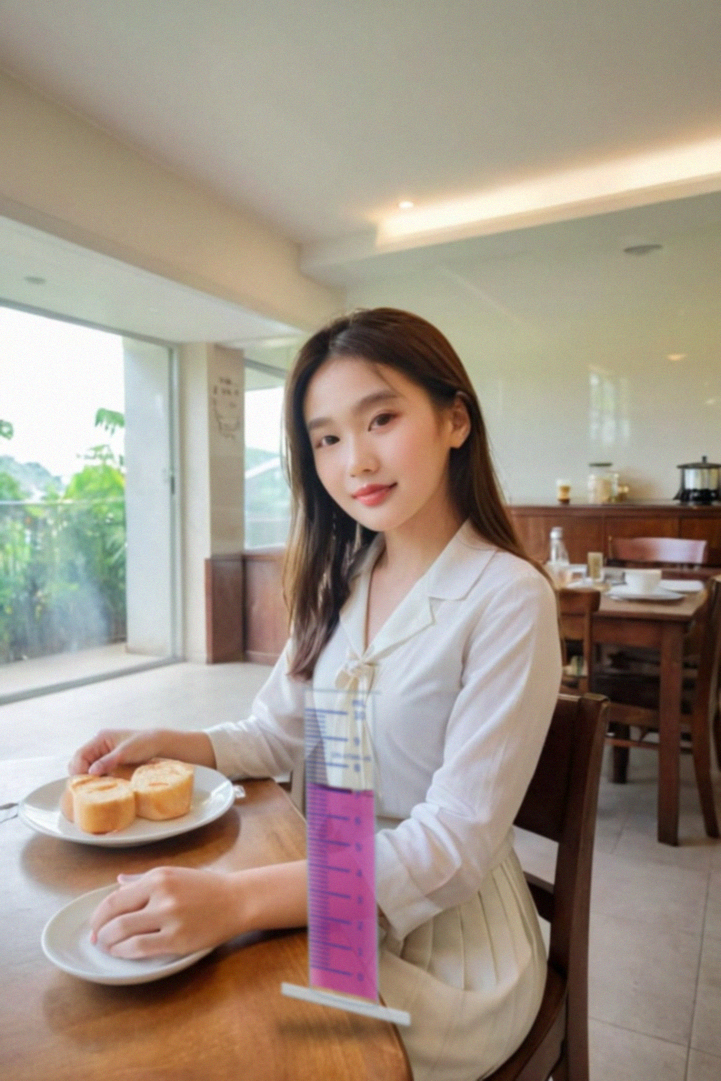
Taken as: 7,mL
